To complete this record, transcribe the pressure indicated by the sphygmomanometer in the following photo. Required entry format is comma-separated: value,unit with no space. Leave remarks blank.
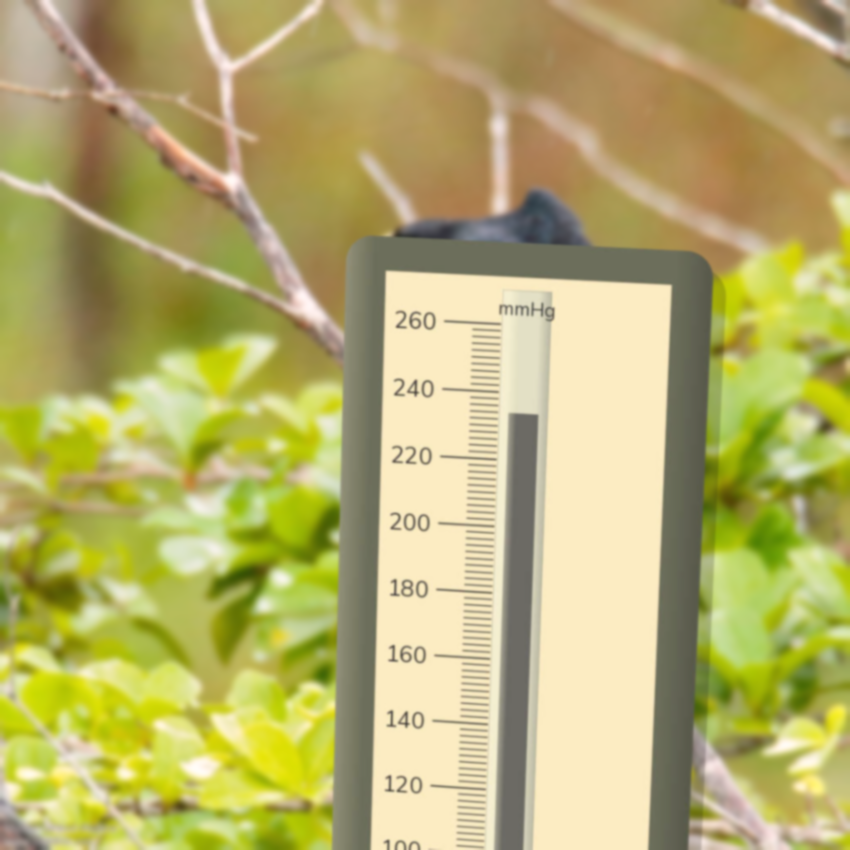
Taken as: 234,mmHg
